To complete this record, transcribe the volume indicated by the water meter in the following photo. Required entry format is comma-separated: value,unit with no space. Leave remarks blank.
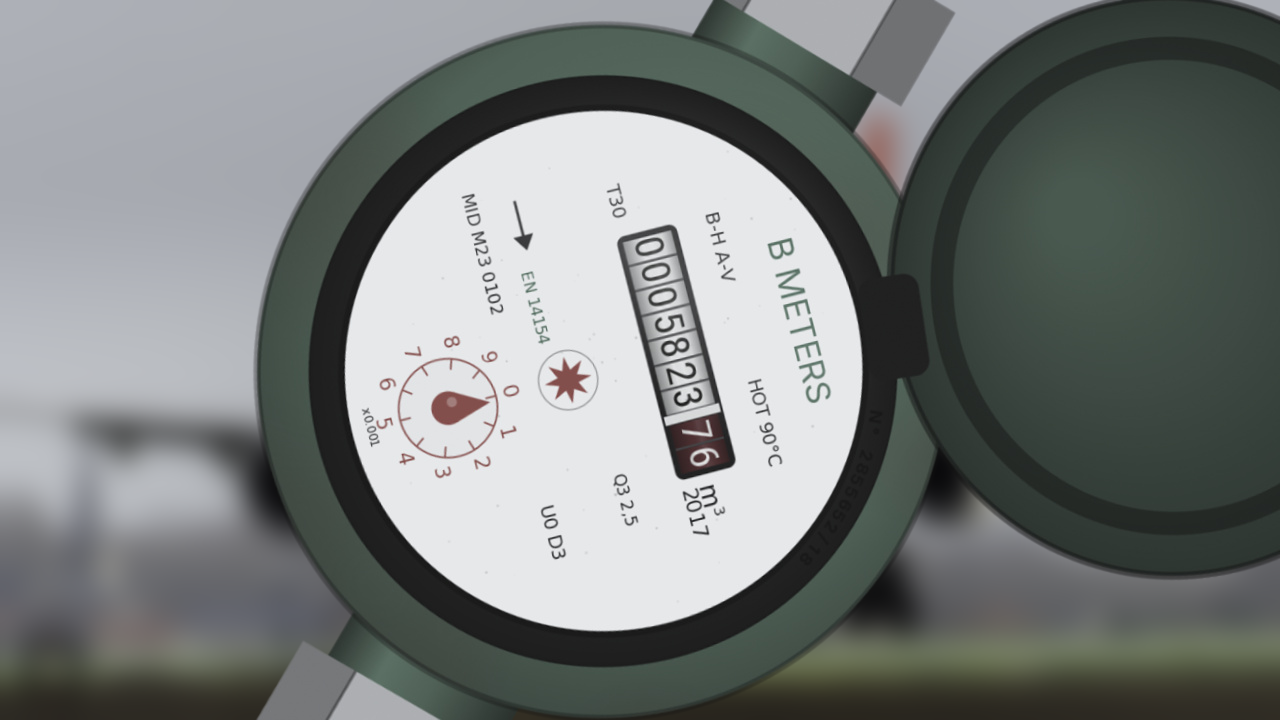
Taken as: 5823.760,m³
